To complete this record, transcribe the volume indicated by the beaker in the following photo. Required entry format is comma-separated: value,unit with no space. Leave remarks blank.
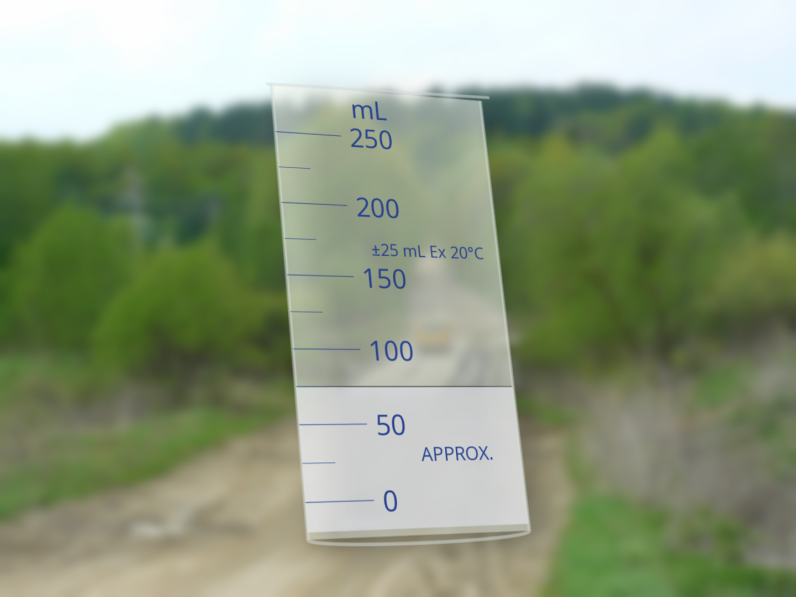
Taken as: 75,mL
